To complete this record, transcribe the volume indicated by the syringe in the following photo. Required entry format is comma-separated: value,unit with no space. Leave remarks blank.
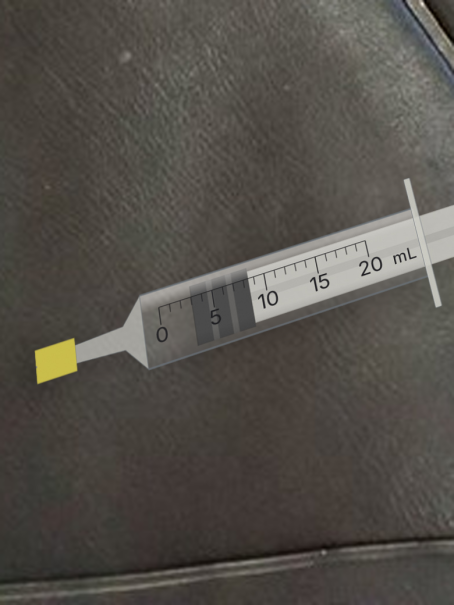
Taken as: 3,mL
